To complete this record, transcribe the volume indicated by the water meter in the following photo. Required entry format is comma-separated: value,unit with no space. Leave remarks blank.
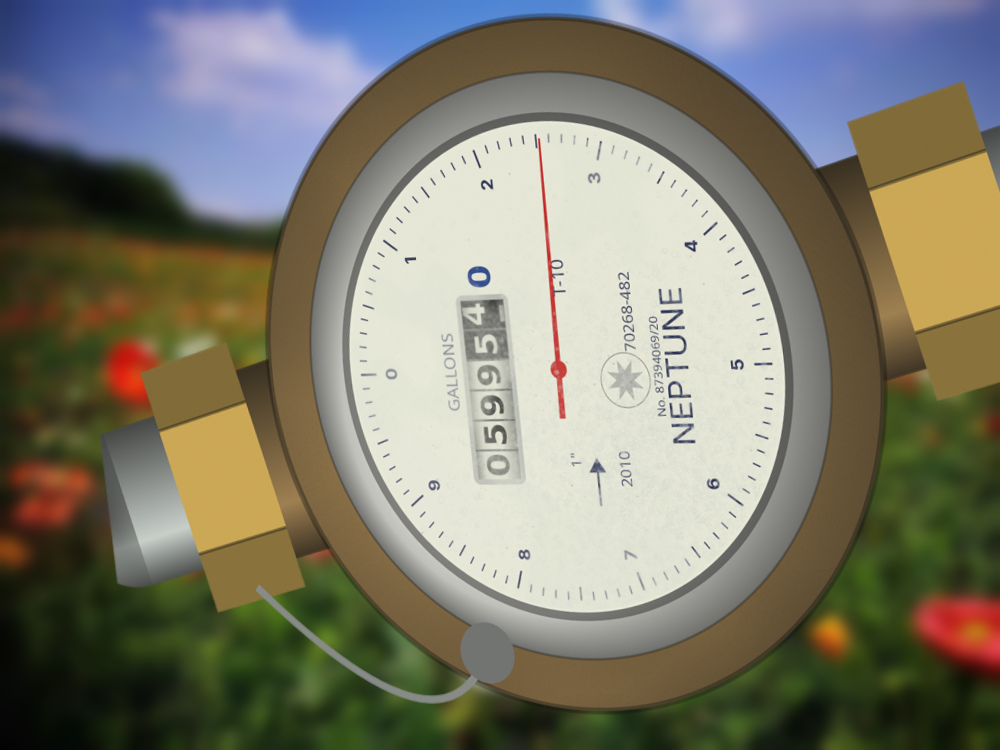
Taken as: 599542.5,gal
